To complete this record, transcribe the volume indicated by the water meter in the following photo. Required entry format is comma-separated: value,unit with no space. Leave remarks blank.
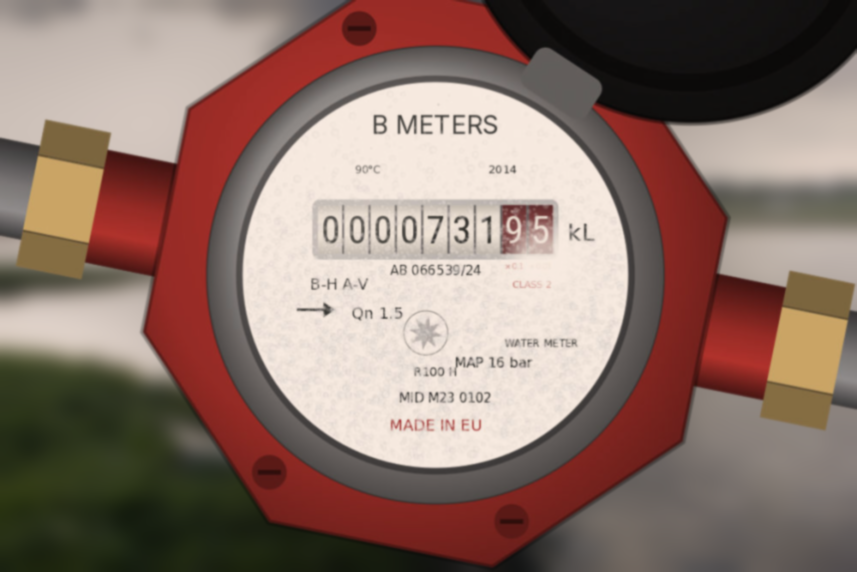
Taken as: 731.95,kL
